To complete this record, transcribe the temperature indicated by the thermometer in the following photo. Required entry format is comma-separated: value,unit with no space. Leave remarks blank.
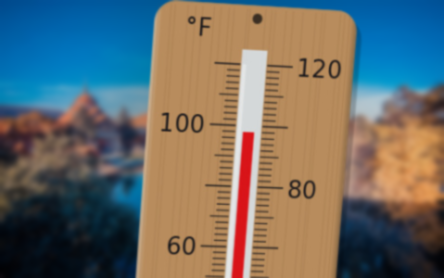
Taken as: 98,°F
